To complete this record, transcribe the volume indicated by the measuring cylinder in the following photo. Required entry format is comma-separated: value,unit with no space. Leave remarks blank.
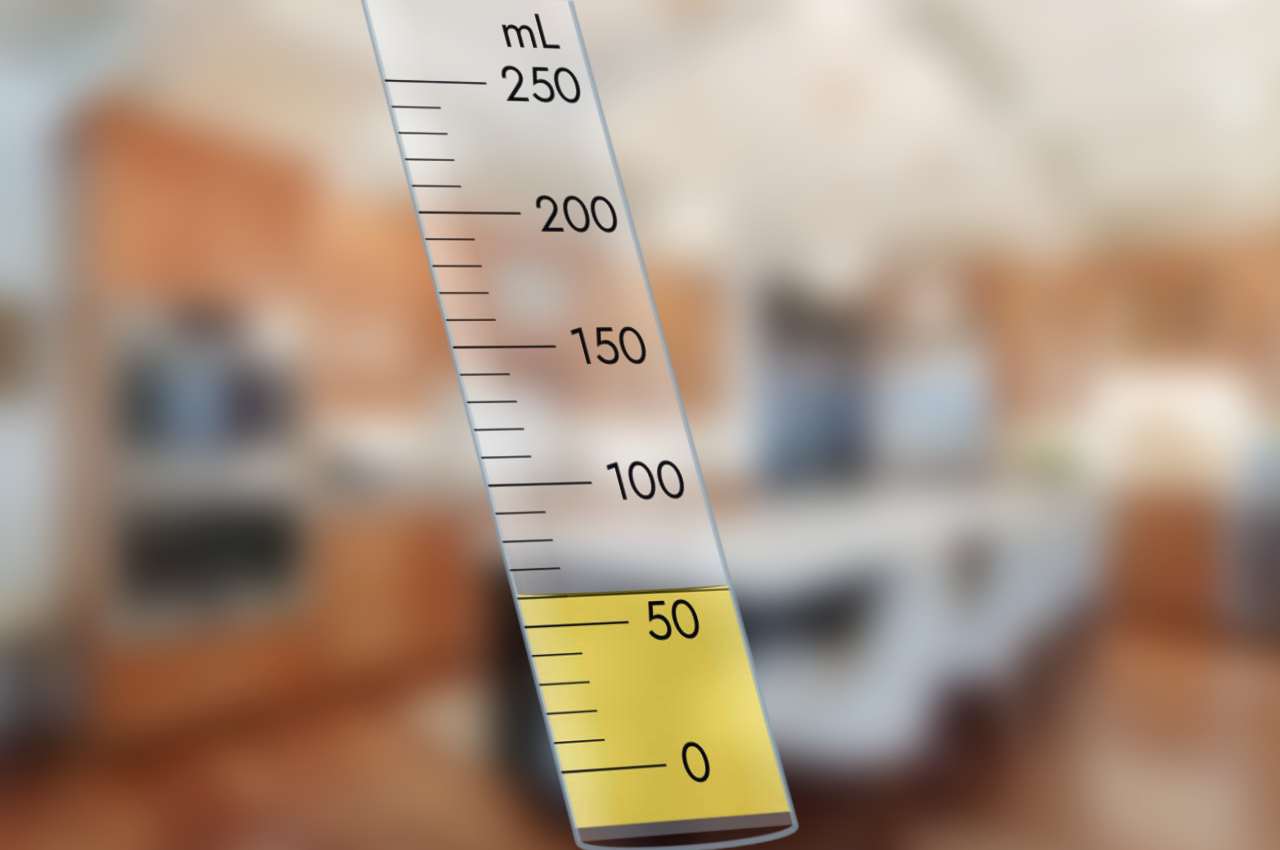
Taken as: 60,mL
